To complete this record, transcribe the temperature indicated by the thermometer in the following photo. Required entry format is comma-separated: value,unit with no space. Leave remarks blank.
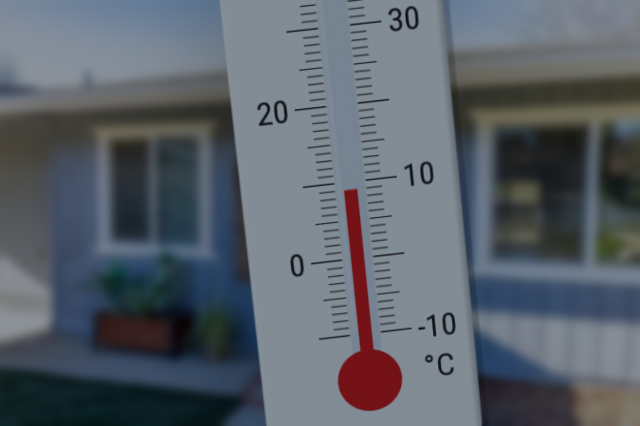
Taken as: 9,°C
